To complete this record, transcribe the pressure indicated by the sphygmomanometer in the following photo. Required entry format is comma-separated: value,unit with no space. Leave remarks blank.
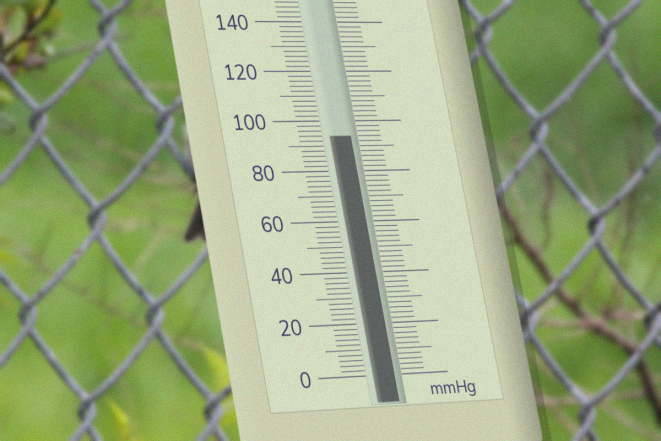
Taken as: 94,mmHg
